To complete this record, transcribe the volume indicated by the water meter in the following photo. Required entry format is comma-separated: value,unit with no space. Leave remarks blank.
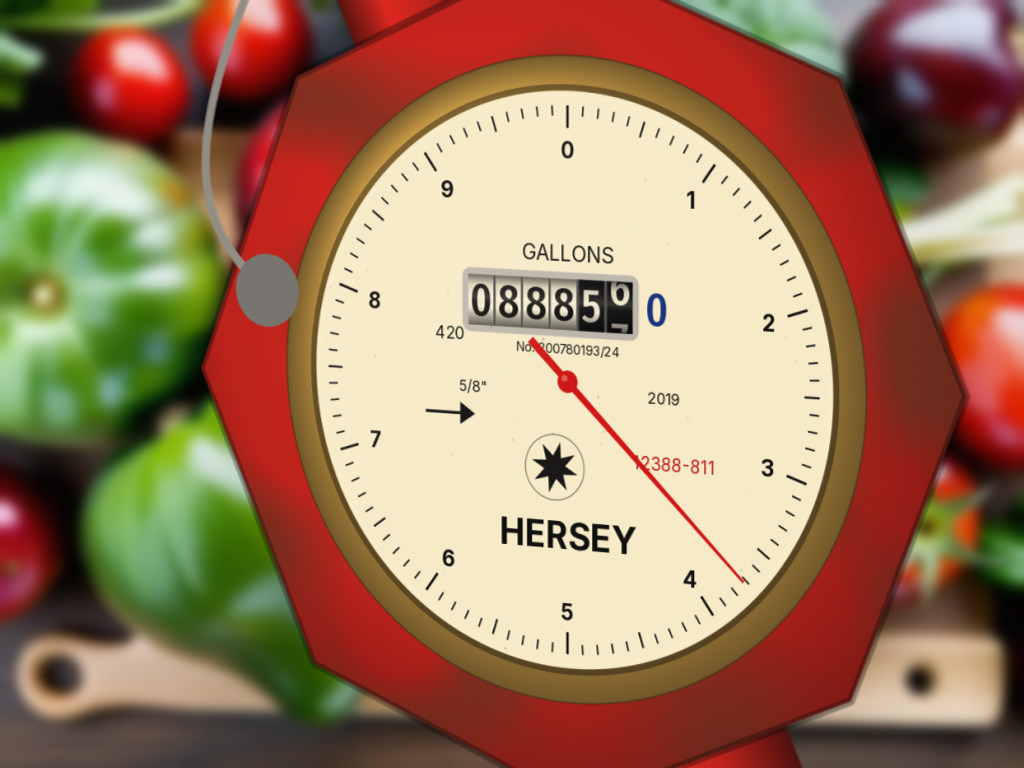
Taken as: 888563.7,gal
